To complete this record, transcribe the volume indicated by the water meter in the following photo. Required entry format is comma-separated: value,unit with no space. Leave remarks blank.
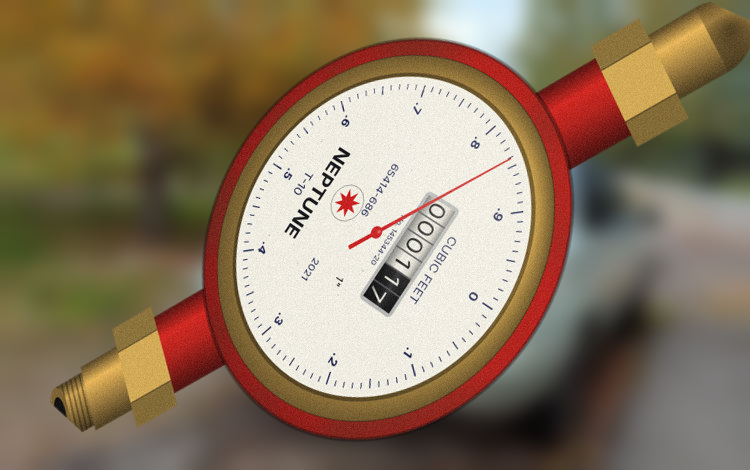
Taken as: 116.84,ft³
